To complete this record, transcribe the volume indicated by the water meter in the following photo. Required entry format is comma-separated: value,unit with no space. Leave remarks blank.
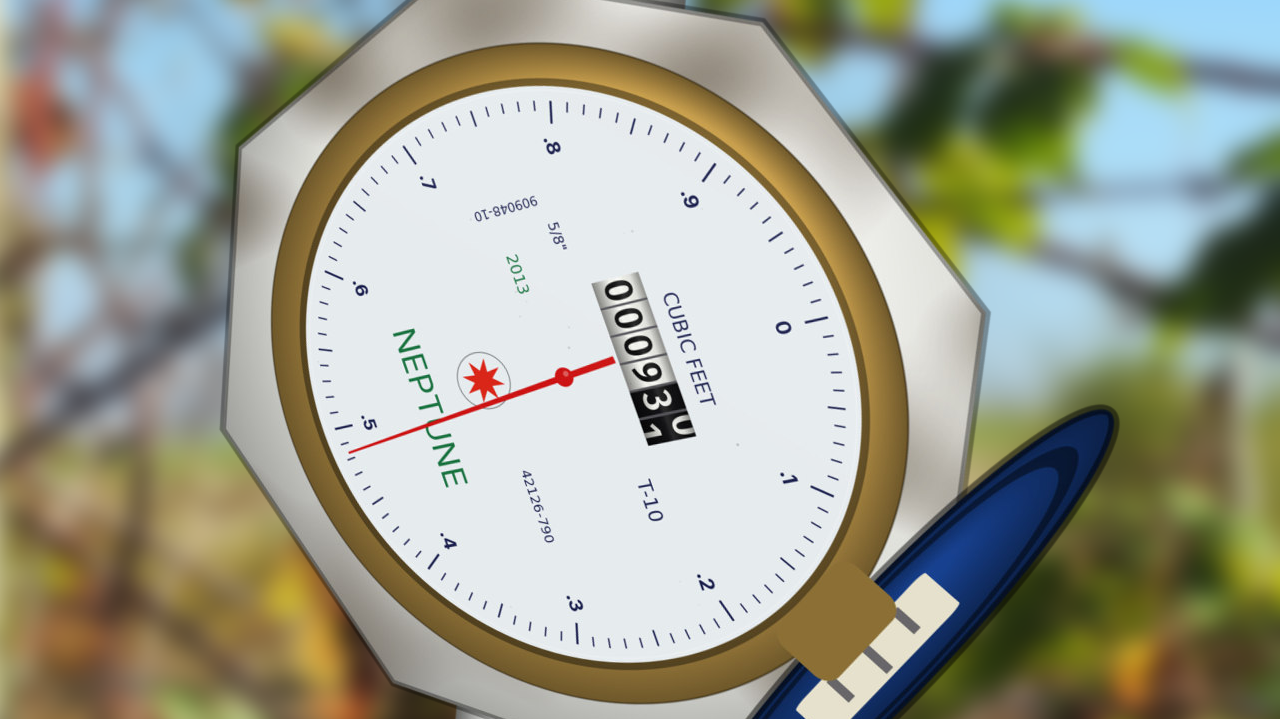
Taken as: 930.48,ft³
